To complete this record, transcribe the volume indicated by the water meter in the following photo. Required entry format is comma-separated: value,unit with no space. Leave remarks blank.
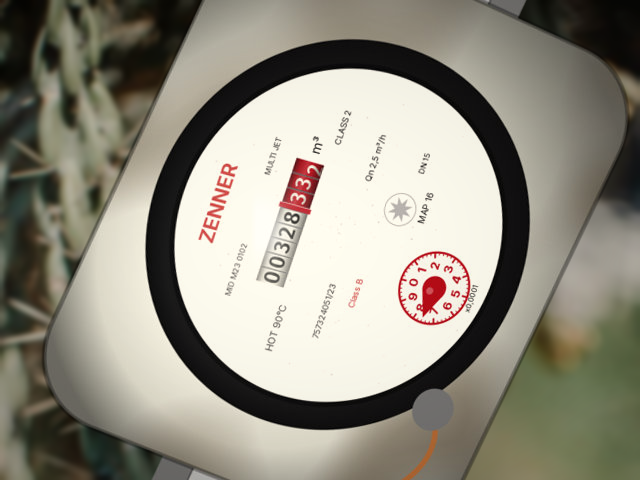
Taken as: 328.3317,m³
